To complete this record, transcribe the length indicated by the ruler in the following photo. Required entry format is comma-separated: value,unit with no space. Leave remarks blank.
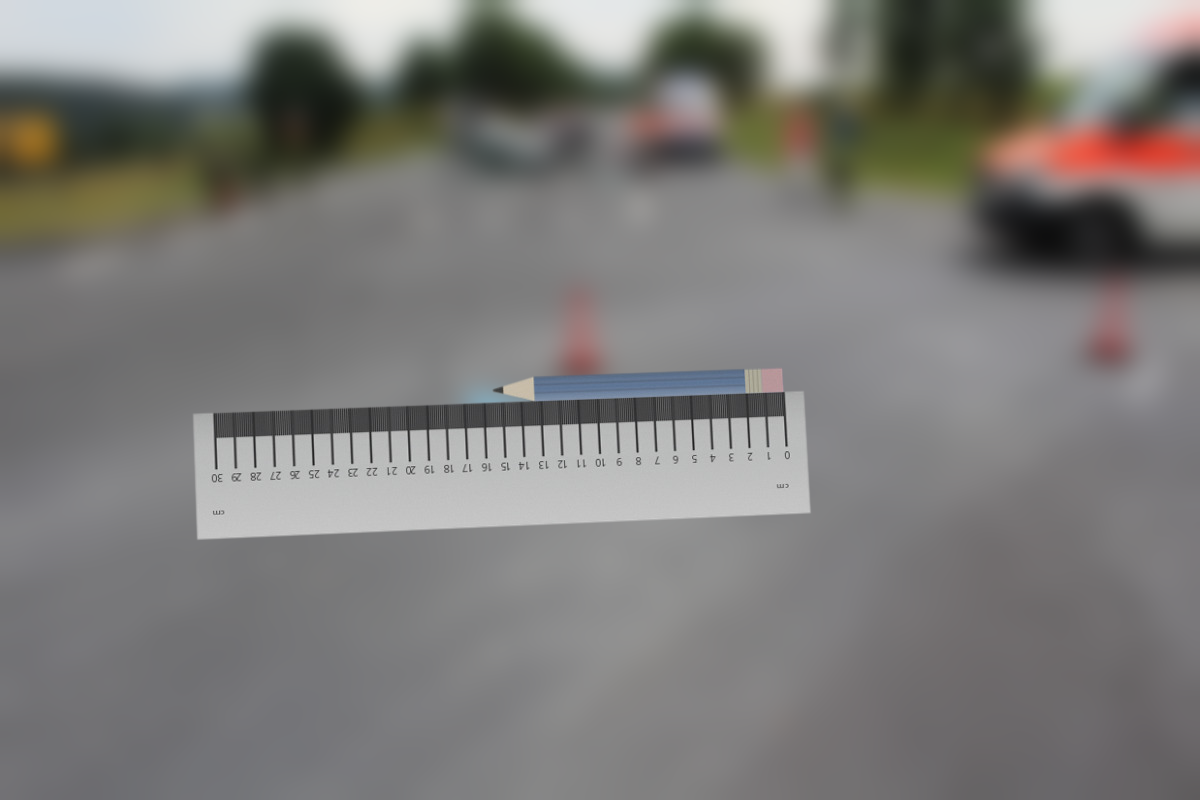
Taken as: 15.5,cm
